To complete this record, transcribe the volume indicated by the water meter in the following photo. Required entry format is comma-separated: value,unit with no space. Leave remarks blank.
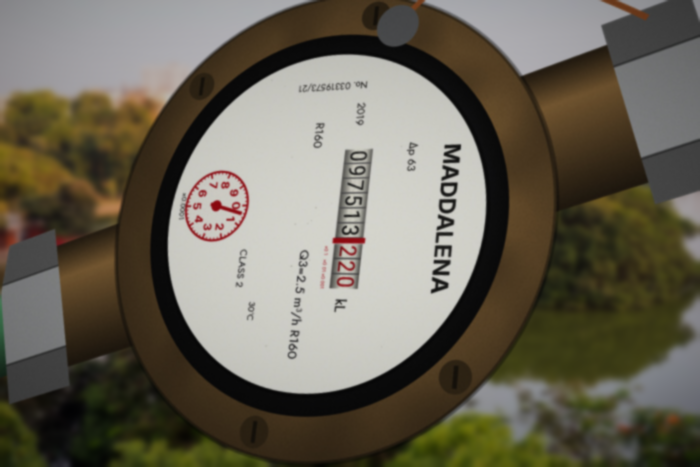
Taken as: 97513.2200,kL
